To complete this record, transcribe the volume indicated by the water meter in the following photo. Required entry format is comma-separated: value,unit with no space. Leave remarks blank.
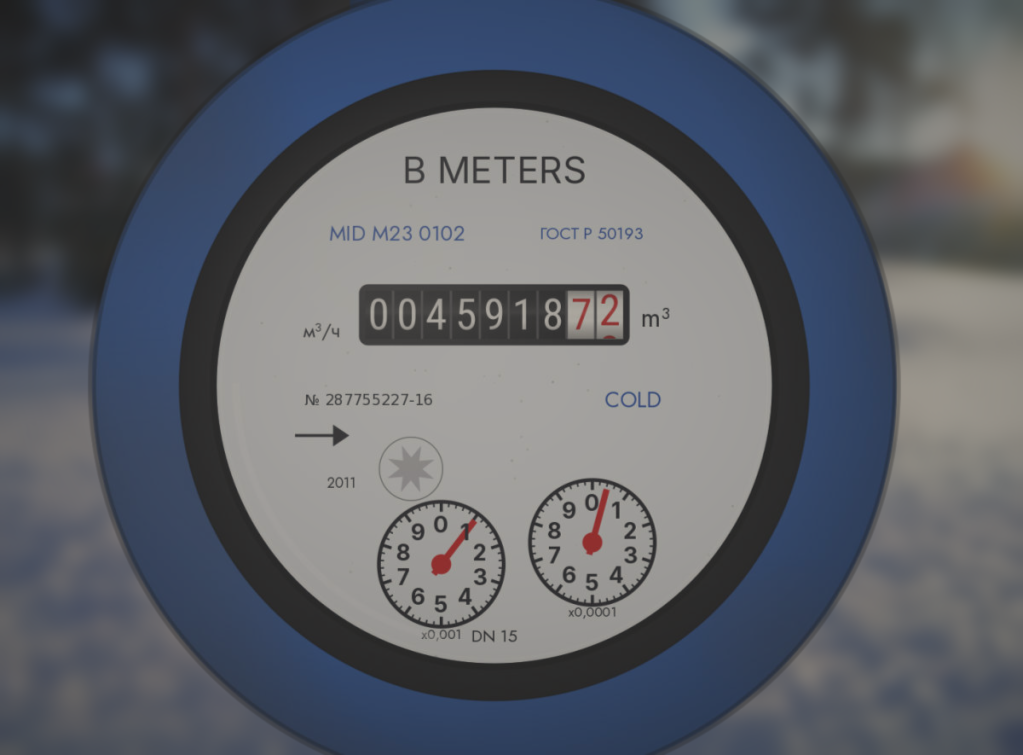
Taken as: 45918.7210,m³
